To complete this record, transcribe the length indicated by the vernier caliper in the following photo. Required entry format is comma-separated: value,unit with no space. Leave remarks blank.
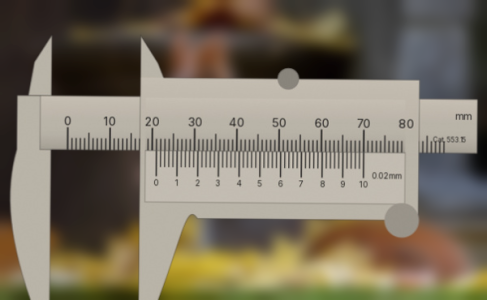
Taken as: 21.0,mm
